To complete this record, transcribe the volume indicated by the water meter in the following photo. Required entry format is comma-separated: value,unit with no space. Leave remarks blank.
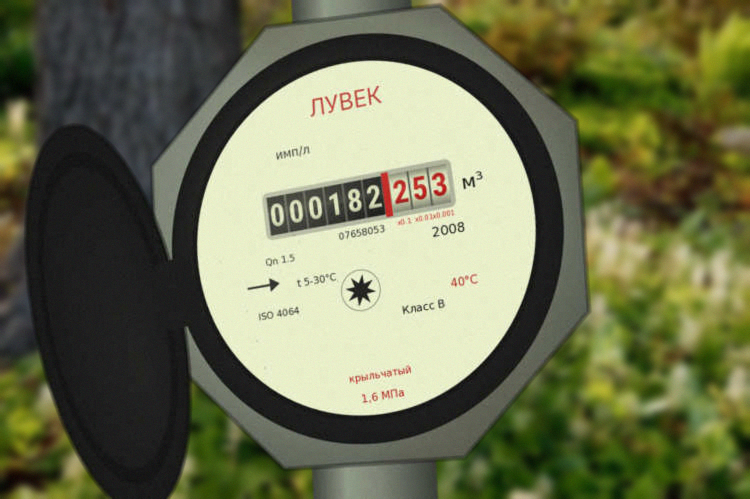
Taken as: 182.253,m³
